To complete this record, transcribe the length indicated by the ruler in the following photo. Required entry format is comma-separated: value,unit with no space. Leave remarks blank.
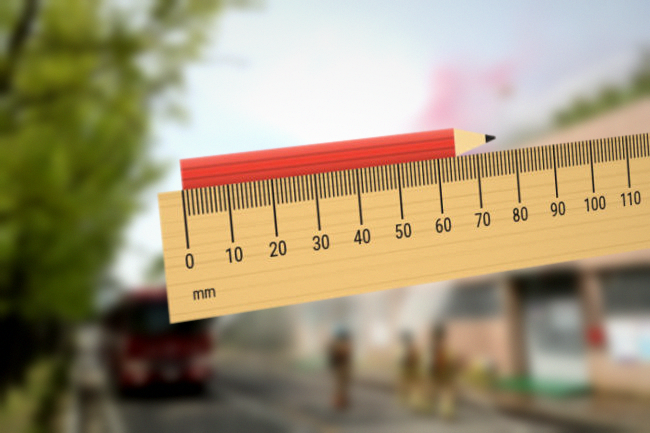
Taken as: 75,mm
